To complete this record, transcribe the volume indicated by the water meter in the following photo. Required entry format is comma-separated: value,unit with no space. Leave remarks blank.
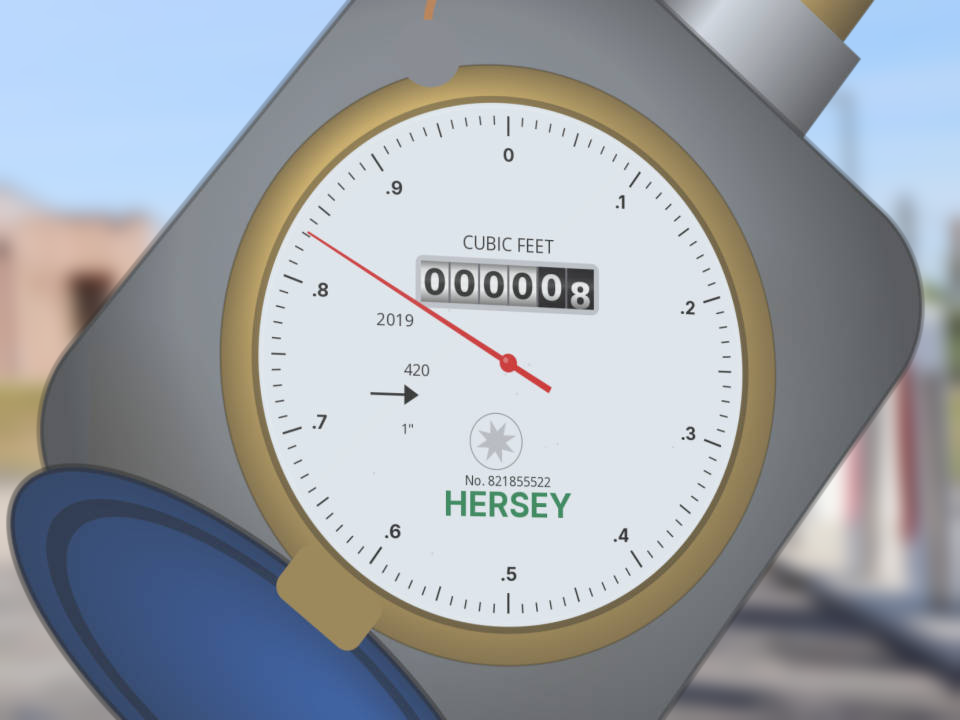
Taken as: 7.83,ft³
